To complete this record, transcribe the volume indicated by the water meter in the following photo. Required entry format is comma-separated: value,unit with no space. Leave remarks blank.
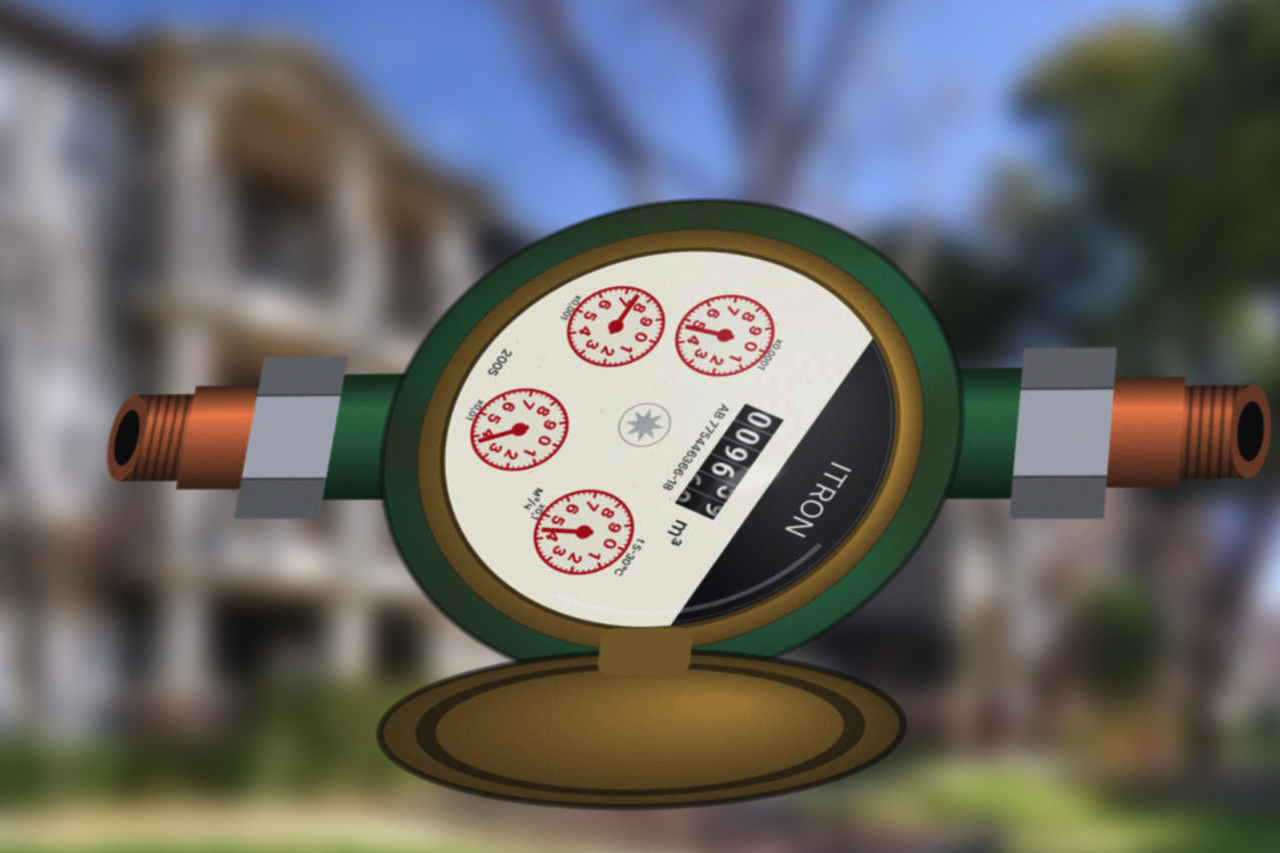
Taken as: 9659.4374,m³
